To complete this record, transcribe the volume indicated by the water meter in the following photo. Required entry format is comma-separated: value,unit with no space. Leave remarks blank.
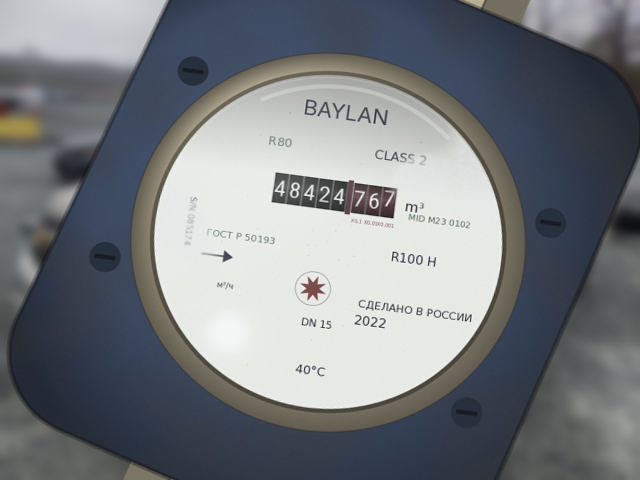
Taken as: 48424.767,m³
